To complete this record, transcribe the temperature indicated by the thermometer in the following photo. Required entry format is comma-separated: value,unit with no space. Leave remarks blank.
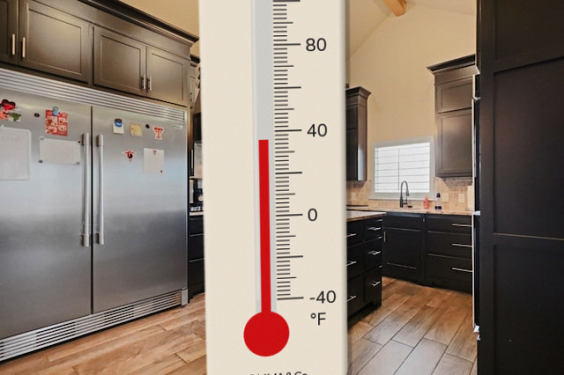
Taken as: 36,°F
